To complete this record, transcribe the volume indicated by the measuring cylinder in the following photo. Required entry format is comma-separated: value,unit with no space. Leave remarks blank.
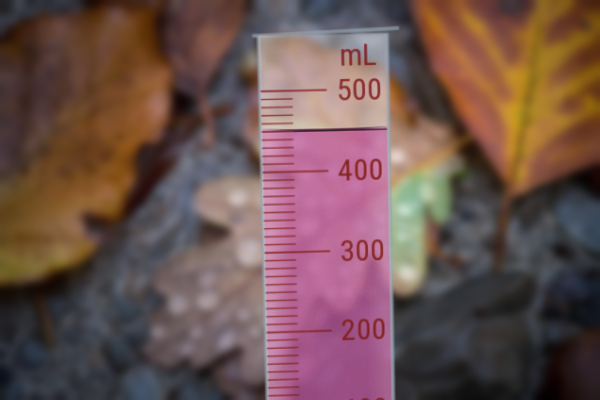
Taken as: 450,mL
